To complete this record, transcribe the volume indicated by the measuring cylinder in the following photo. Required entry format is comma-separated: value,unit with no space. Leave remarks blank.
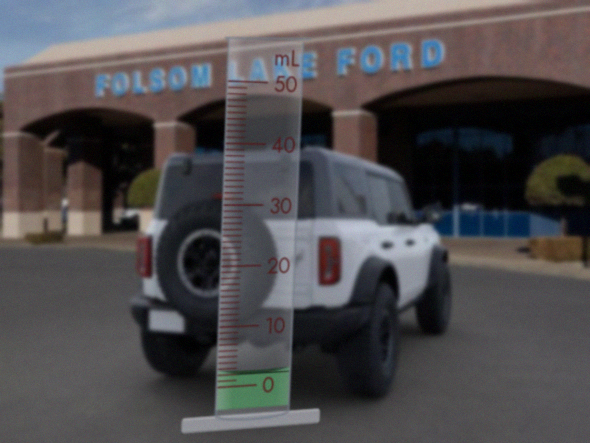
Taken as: 2,mL
